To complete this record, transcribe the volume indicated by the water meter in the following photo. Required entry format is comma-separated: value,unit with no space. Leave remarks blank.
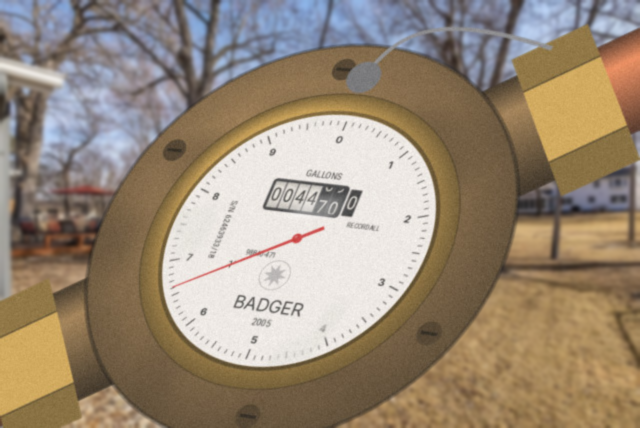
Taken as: 44696.6,gal
